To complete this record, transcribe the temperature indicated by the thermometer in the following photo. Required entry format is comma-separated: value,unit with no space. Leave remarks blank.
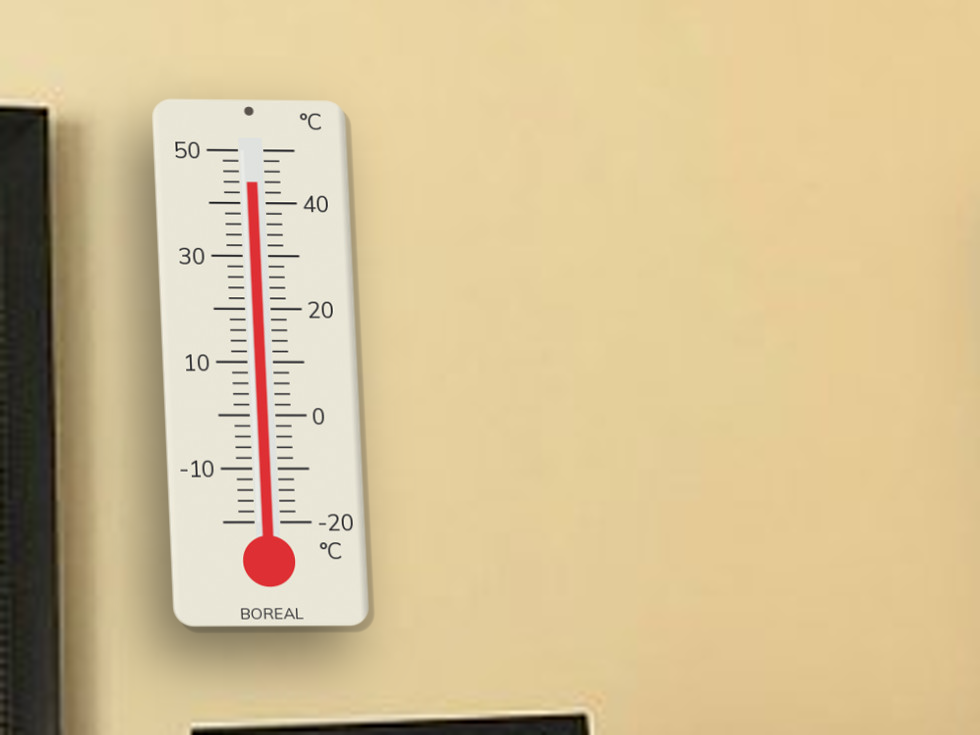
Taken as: 44,°C
